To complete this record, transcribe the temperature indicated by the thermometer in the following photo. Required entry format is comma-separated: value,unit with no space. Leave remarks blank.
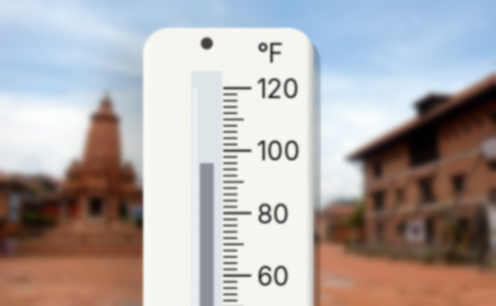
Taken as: 96,°F
